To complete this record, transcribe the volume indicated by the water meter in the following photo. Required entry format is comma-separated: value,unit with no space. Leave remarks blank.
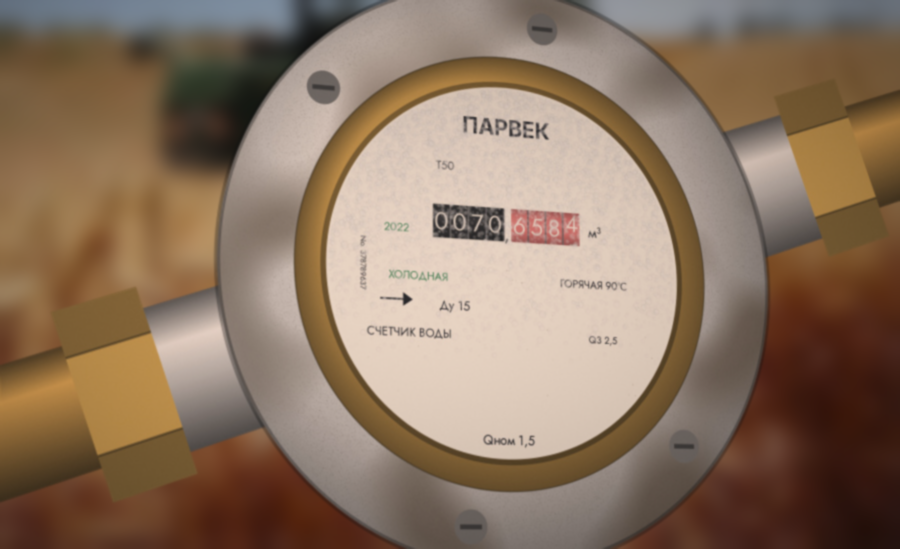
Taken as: 70.6584,m³
